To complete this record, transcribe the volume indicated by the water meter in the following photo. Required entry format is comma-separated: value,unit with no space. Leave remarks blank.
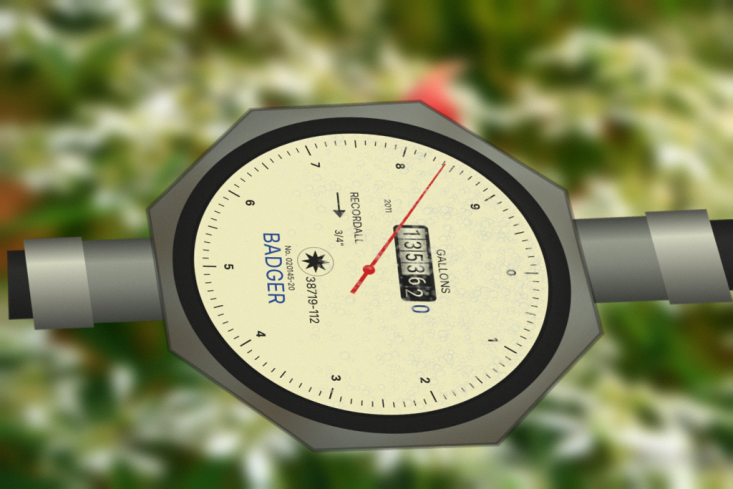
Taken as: 1353618.4,gal
